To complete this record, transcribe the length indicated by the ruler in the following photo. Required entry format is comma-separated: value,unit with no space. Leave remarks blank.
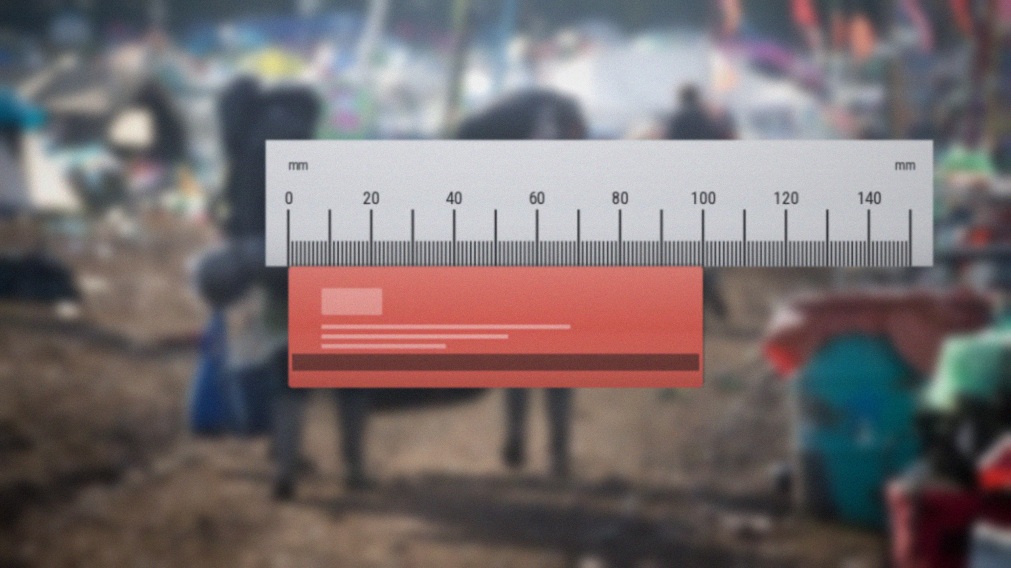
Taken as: 100,mm
